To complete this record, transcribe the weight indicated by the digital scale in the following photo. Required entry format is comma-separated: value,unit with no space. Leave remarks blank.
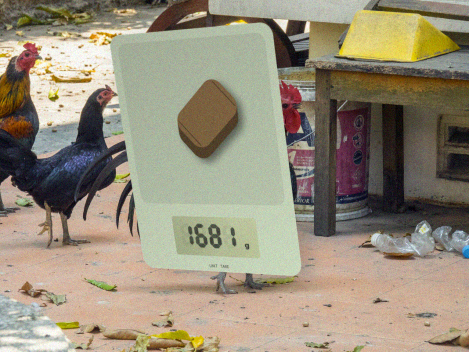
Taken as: 1681,g
